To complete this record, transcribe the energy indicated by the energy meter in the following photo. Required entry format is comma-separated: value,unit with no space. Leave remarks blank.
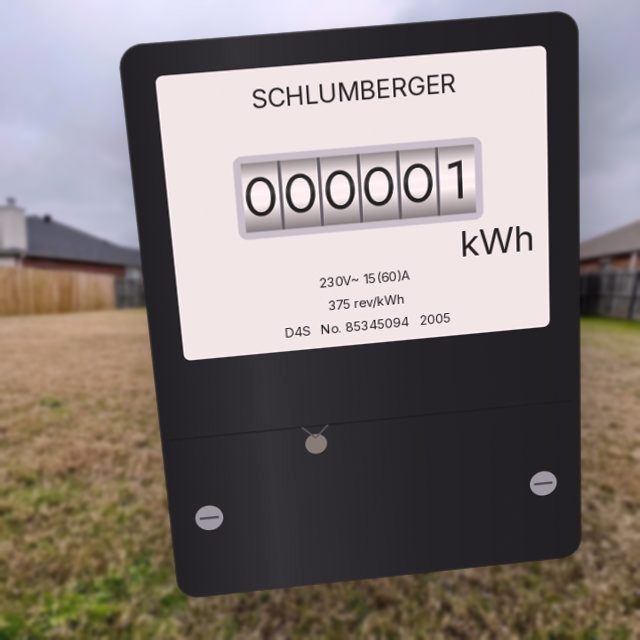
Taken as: 1,kWh
